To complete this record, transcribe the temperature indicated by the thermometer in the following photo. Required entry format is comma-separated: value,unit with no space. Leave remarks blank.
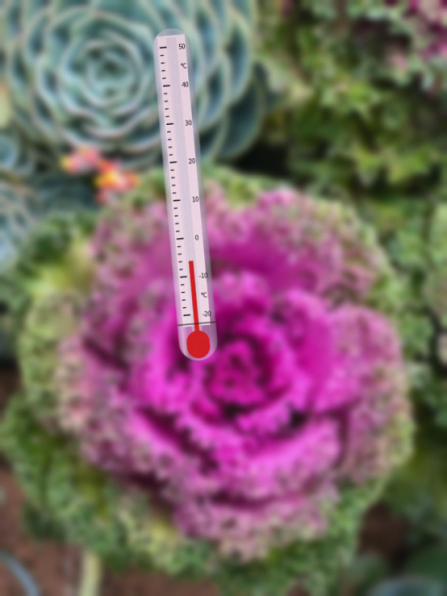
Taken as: -6,°C
